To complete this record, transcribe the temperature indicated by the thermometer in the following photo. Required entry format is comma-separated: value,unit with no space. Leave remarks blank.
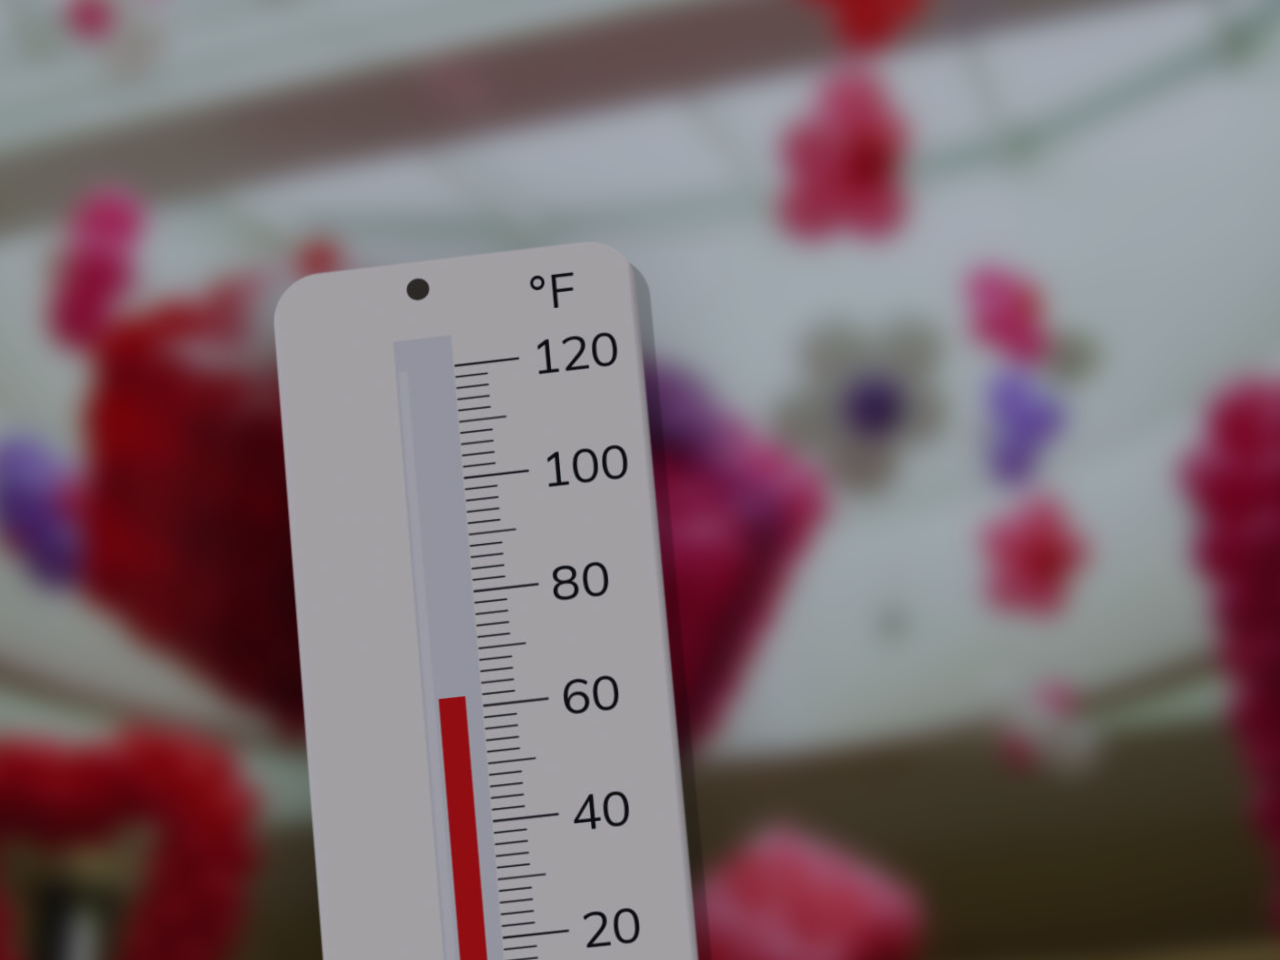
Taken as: 62,°F
